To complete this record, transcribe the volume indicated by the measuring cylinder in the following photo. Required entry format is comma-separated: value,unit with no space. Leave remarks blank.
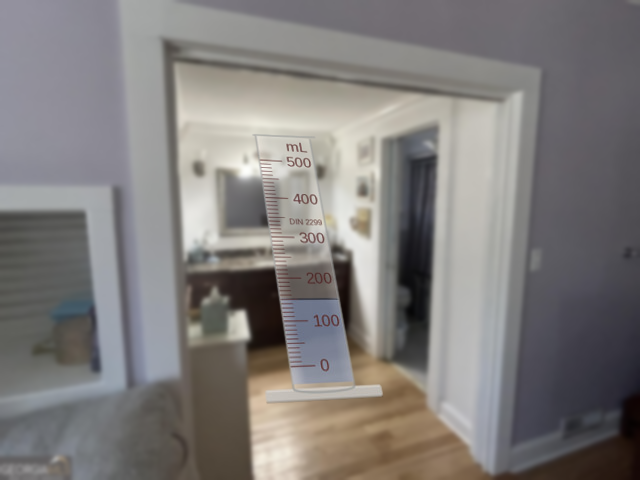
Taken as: 150,mL
